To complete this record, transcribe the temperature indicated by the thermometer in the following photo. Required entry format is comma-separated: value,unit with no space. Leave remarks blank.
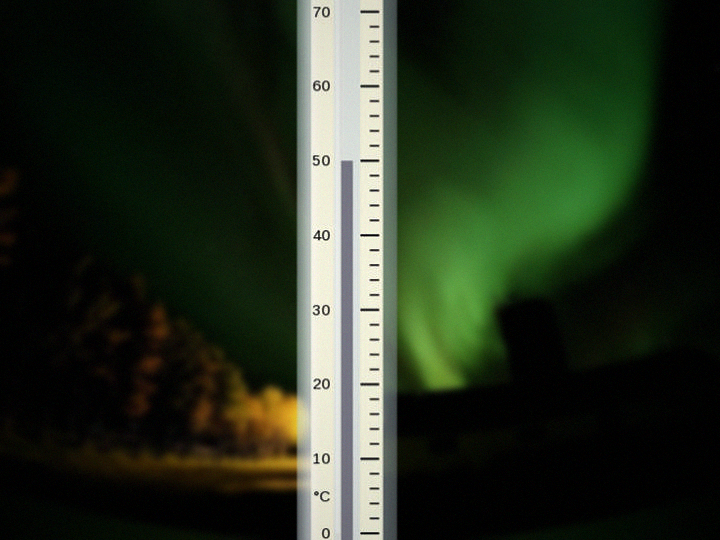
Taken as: 50,°C
